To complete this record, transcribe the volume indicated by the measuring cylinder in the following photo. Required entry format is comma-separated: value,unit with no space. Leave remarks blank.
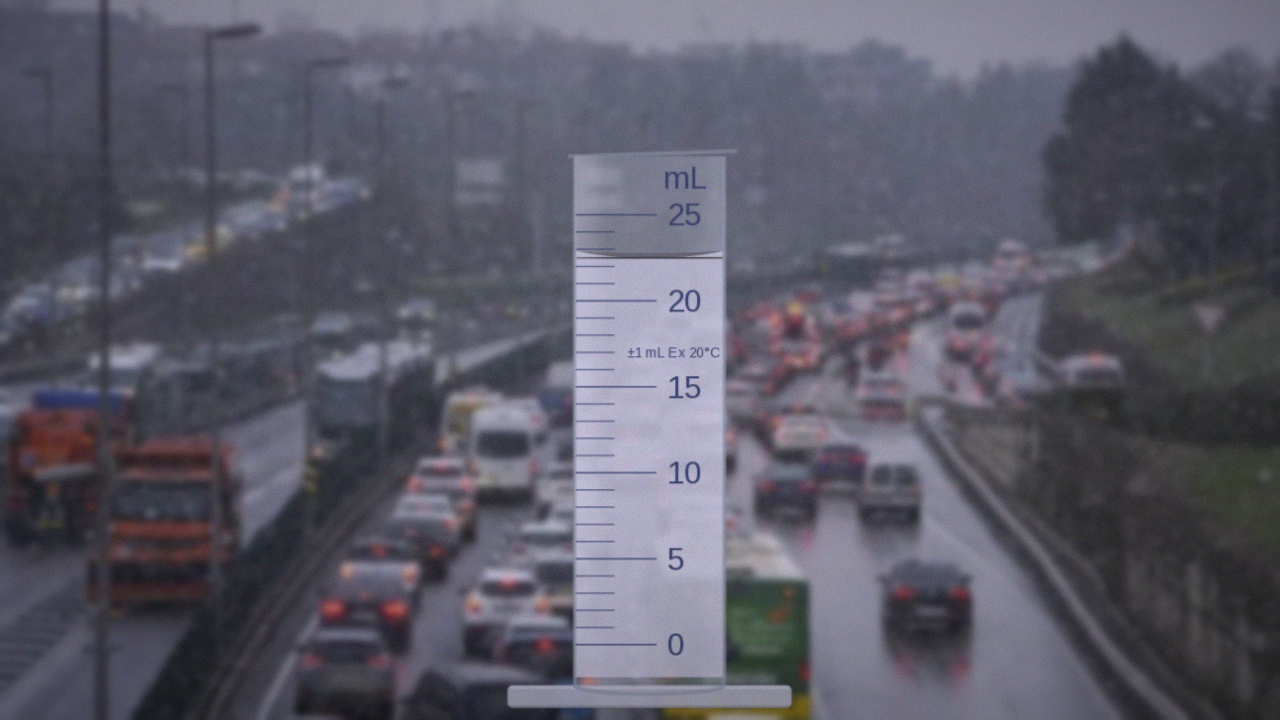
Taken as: 22.5,mL
